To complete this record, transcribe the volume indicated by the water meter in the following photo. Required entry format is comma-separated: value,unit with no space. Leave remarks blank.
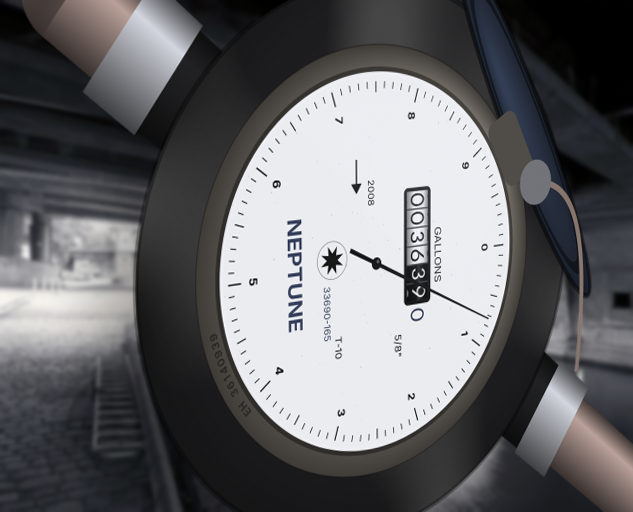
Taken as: 36390.7,gal
